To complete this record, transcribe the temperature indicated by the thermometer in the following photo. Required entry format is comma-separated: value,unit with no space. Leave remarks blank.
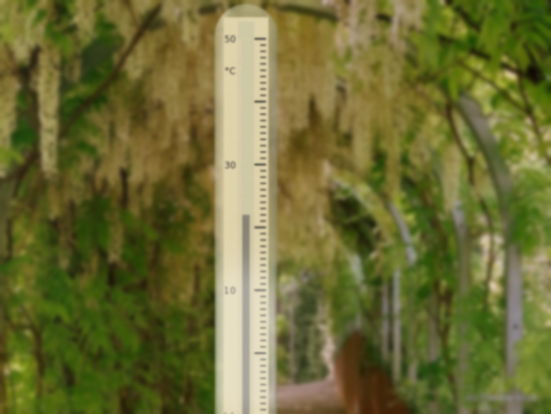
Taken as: 22,°C
